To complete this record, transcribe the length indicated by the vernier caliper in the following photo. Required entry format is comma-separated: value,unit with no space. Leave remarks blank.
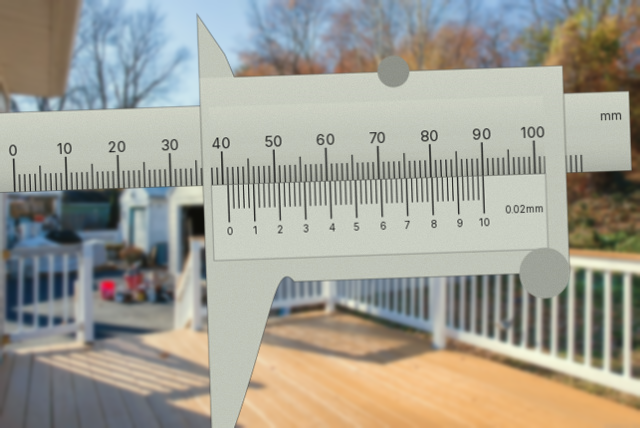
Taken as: 41.0,mm
